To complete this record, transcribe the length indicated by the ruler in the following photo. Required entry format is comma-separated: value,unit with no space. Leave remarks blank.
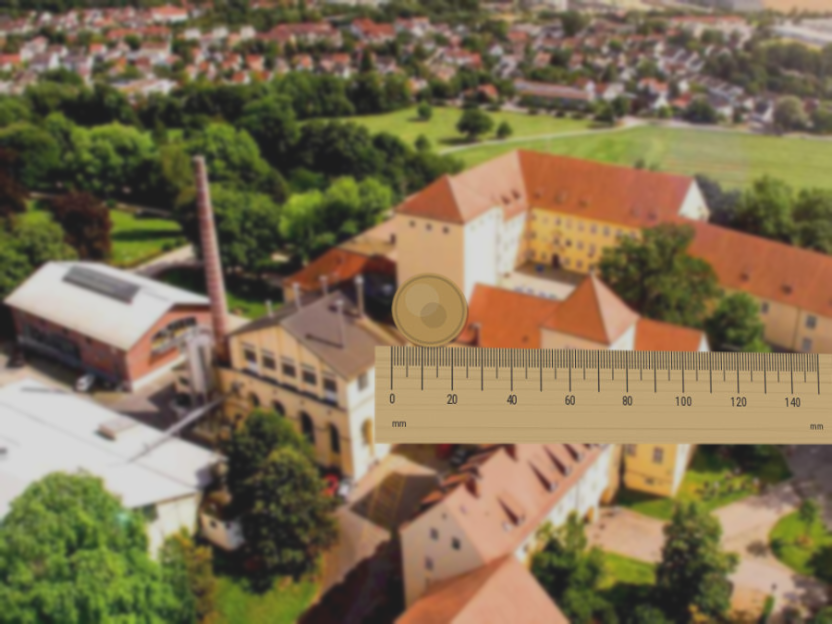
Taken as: 25,mm
